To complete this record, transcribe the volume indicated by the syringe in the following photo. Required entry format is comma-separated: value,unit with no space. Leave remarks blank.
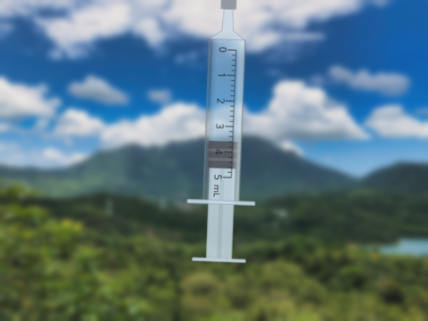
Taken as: 3.6,mL
